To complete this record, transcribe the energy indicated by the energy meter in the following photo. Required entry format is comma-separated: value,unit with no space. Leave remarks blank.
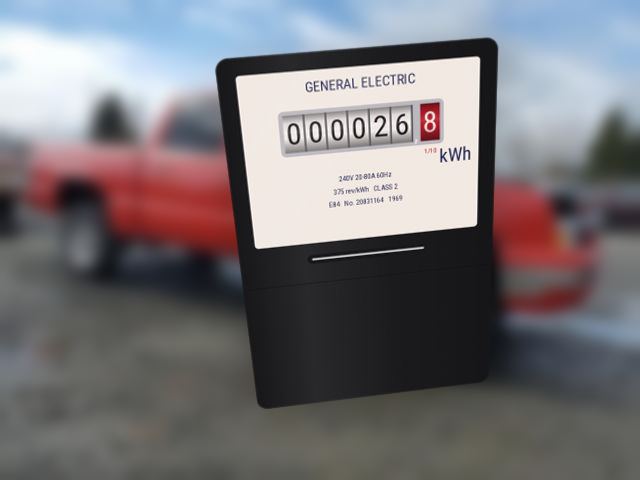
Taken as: 26.8,kWh
